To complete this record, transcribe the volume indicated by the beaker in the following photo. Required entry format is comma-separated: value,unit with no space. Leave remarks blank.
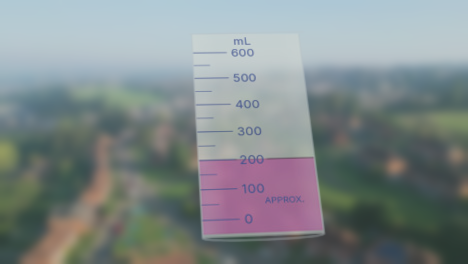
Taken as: 200,mL
